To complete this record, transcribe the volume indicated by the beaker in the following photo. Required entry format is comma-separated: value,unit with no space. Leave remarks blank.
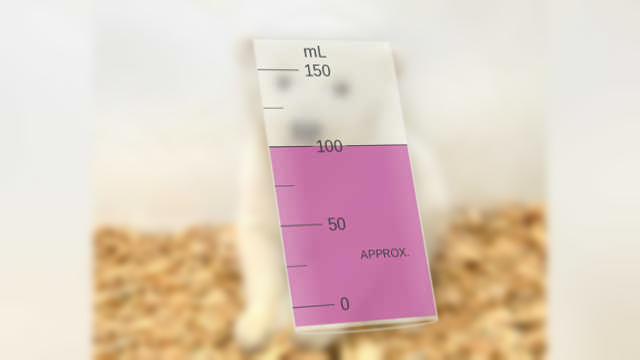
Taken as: 100,mL
